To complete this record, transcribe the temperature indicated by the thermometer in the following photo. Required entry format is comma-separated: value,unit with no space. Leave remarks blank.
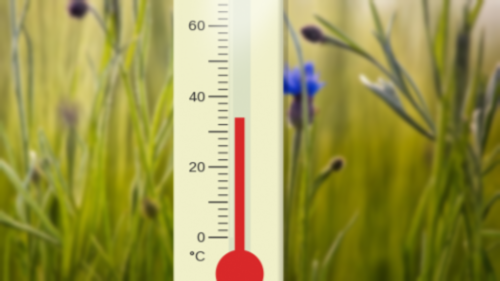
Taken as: 34,°C
